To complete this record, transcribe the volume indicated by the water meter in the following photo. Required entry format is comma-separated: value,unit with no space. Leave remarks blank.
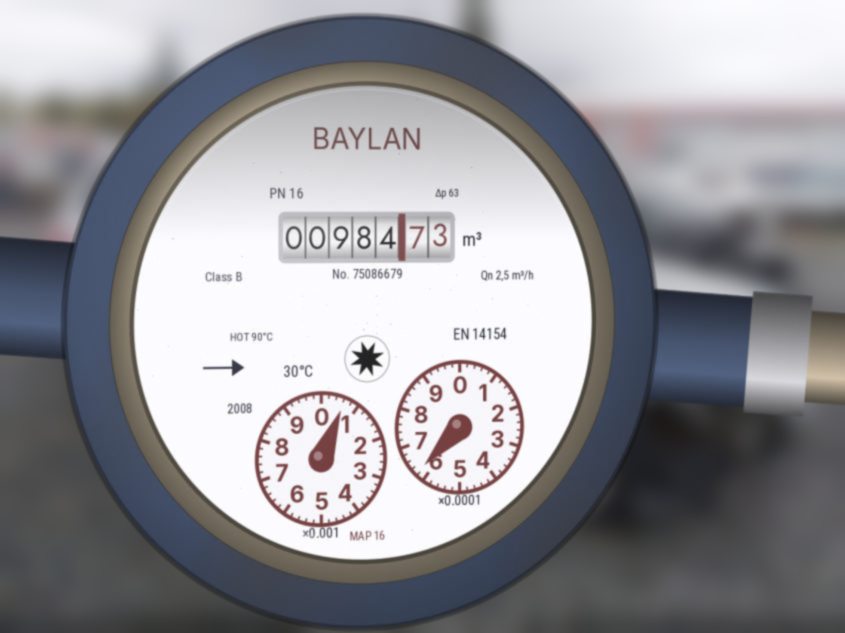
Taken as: 984.7306,m³
